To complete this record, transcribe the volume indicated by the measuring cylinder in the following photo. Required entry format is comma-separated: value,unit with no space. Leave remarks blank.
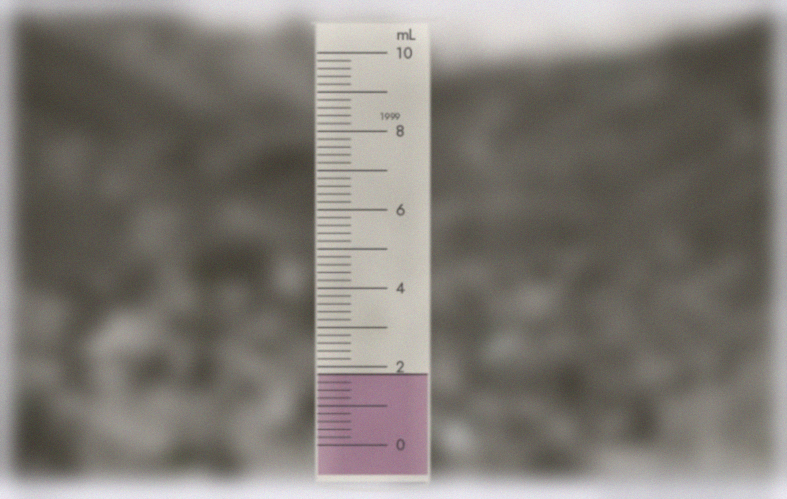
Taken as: 1.8,mL
